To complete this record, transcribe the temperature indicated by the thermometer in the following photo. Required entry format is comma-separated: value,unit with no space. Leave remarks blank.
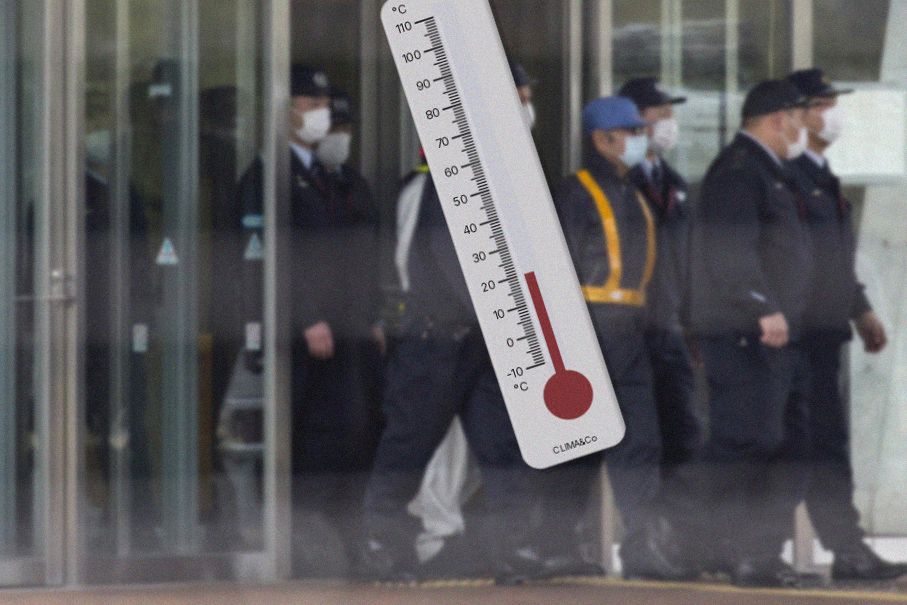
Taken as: 20,°C
